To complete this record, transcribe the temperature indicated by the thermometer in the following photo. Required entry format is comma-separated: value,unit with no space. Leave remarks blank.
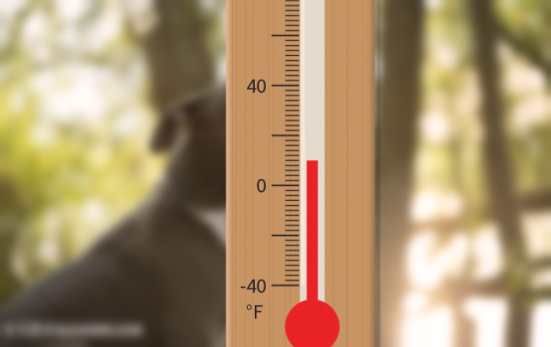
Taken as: 10,°F
